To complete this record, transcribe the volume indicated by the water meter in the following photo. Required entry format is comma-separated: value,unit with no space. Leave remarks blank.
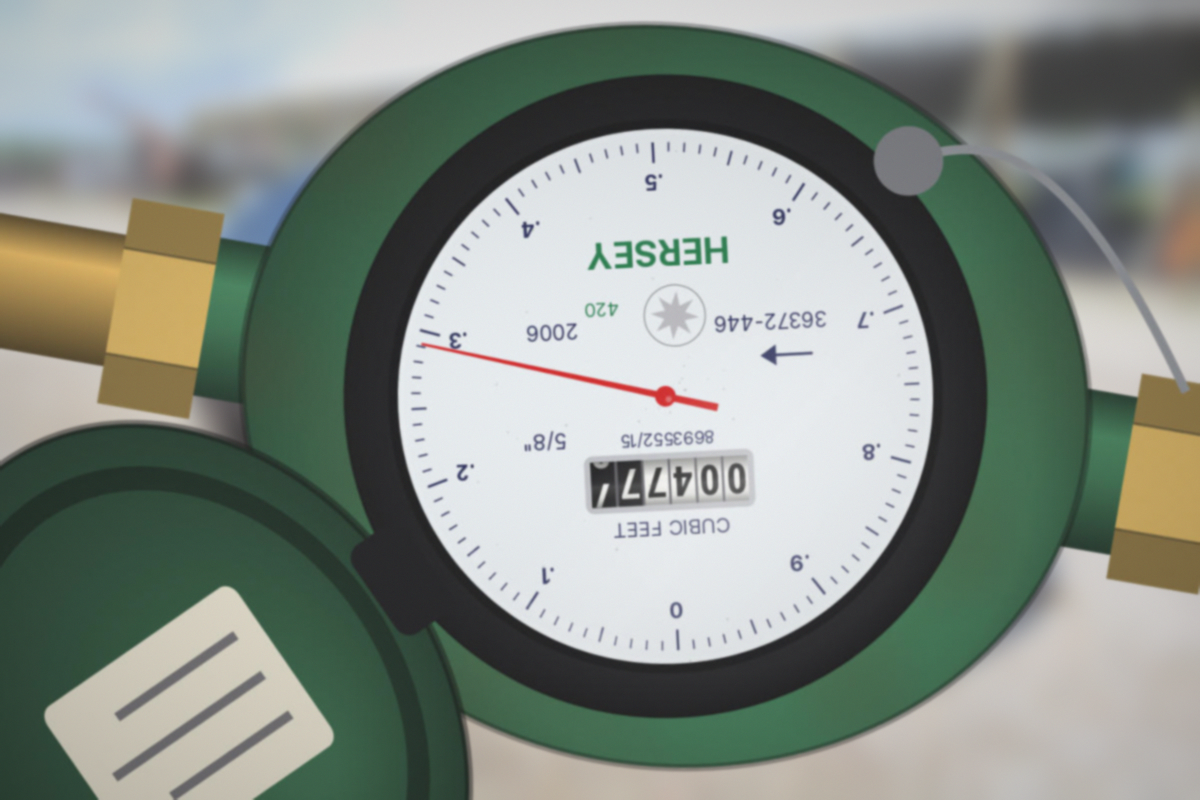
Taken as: 4777.29,ft³
